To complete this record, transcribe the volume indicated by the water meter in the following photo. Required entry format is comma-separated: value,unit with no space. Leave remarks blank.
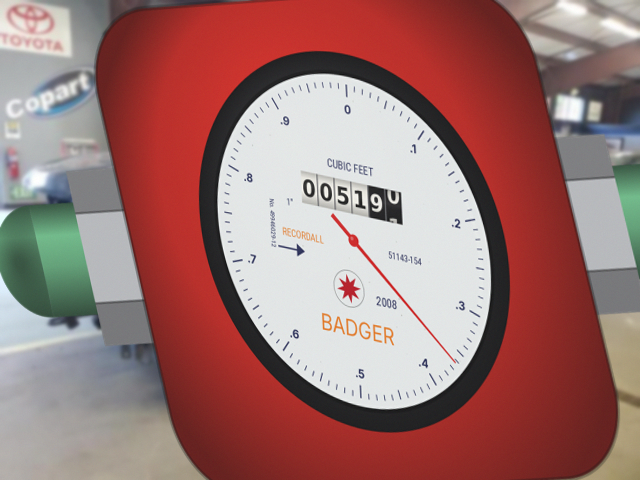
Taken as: 5190.36,ft³
